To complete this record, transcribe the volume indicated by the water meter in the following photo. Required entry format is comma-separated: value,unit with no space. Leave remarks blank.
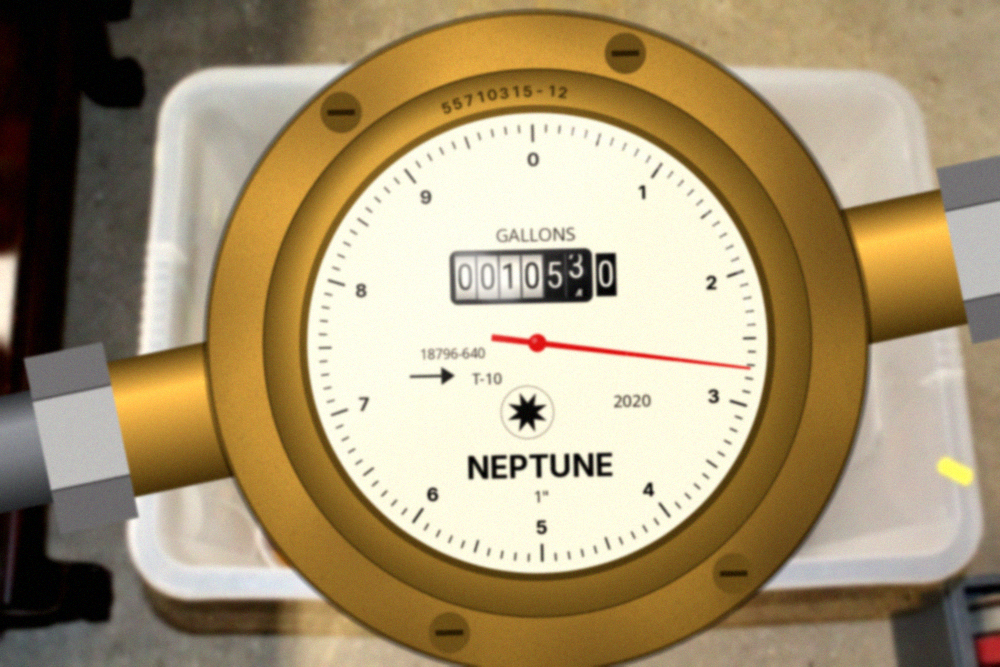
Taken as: 10532.7,gal
